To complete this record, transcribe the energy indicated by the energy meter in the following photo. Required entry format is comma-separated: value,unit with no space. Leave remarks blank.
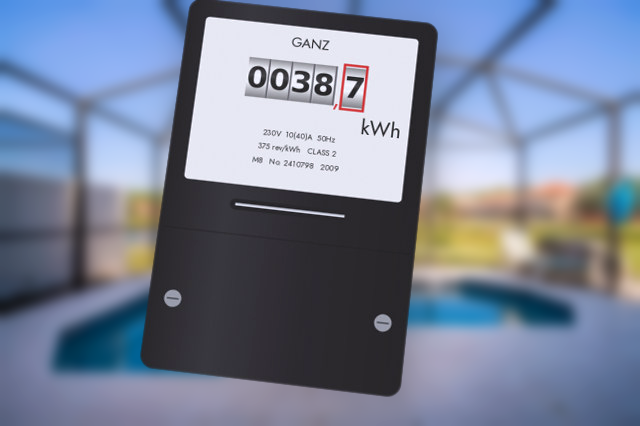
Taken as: 38.7,kWh
